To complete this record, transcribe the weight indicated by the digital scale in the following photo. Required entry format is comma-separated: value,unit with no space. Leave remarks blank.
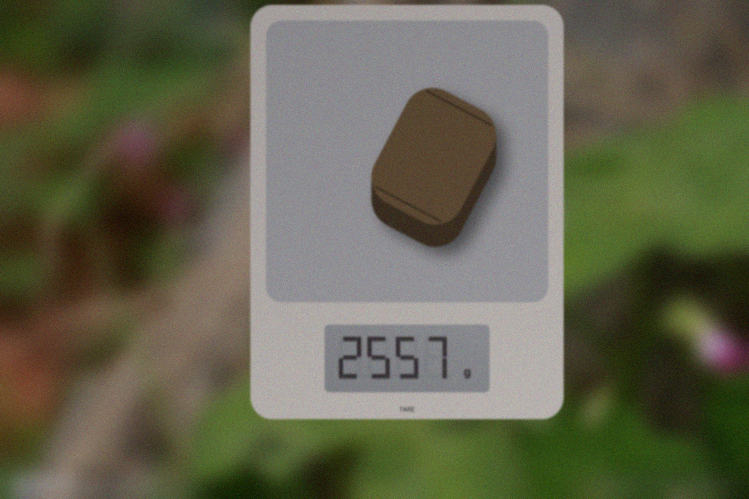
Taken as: 2557,g
